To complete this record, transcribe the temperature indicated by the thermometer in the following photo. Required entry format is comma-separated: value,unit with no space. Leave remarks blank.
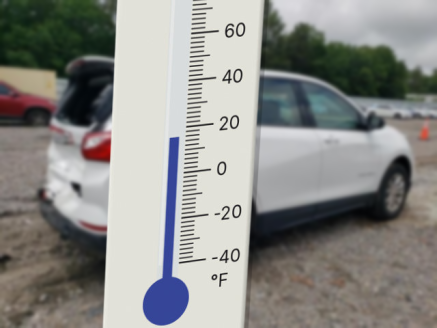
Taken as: 16,°F
